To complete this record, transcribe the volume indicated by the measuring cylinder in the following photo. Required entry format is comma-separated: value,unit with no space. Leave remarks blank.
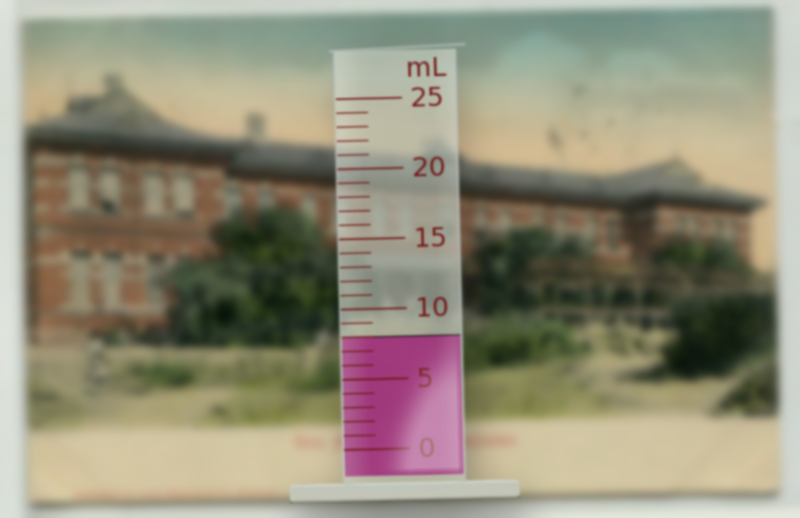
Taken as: 8,mL
